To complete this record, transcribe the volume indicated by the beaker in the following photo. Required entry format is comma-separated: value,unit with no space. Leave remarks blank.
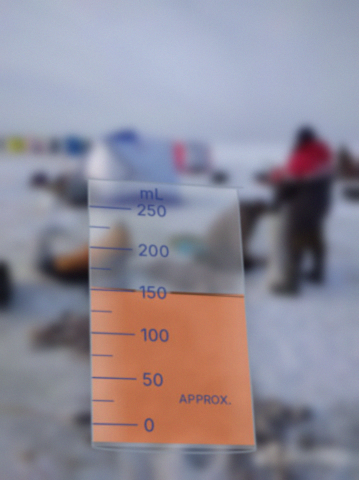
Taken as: 150,mL
